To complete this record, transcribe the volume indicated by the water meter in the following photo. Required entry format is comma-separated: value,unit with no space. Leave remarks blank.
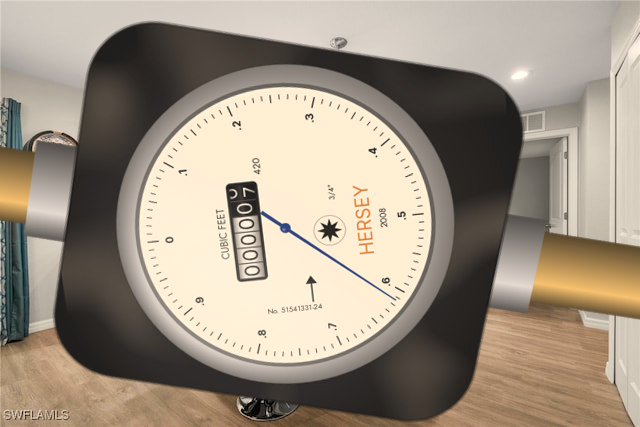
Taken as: 6.61,ft³
